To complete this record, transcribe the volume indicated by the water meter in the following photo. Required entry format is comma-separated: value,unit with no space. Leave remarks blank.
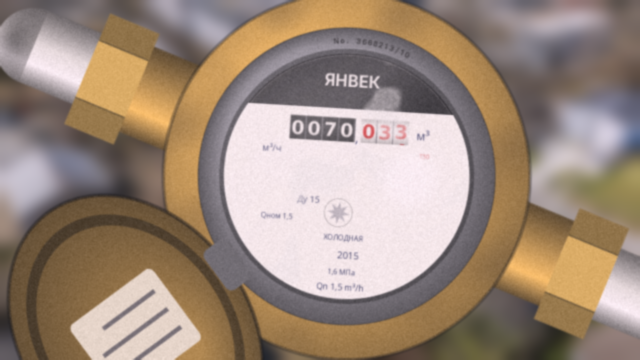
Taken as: 70.033,m³
